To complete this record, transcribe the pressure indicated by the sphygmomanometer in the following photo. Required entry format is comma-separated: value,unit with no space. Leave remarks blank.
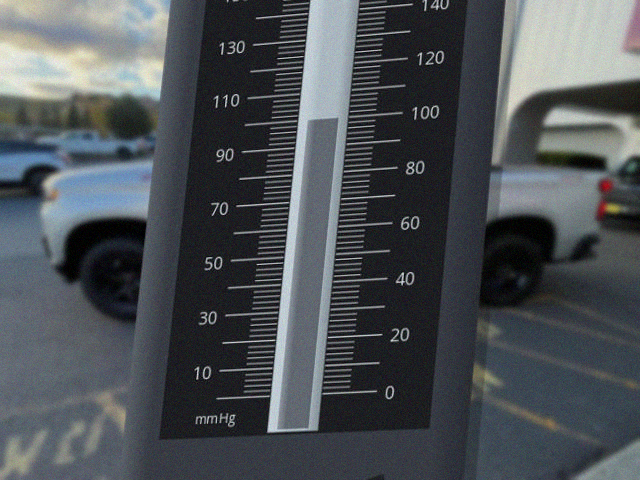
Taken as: 100,mmHg
